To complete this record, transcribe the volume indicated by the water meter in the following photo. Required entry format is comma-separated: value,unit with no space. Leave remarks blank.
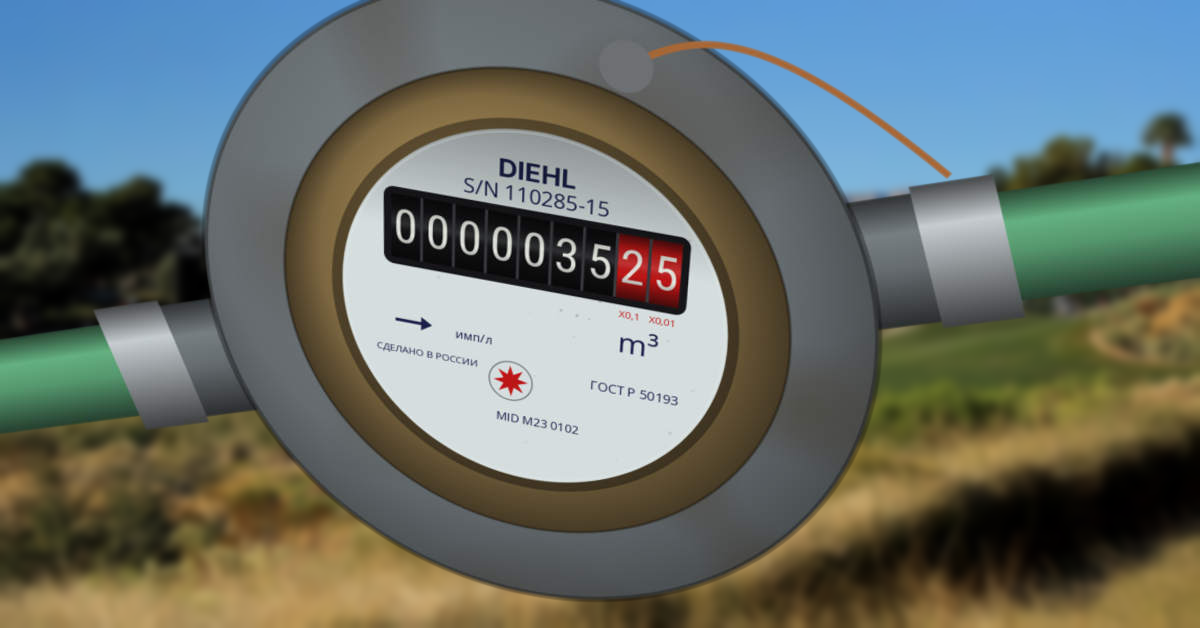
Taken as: 35.25,m³
